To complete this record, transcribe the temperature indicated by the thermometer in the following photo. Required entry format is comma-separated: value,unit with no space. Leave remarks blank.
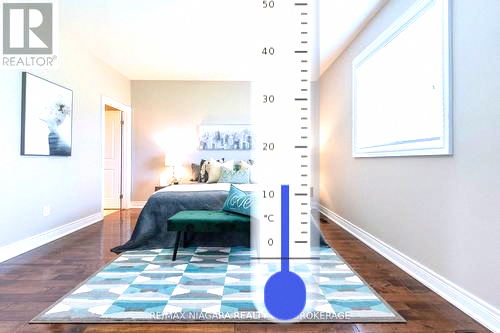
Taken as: 12,°C
